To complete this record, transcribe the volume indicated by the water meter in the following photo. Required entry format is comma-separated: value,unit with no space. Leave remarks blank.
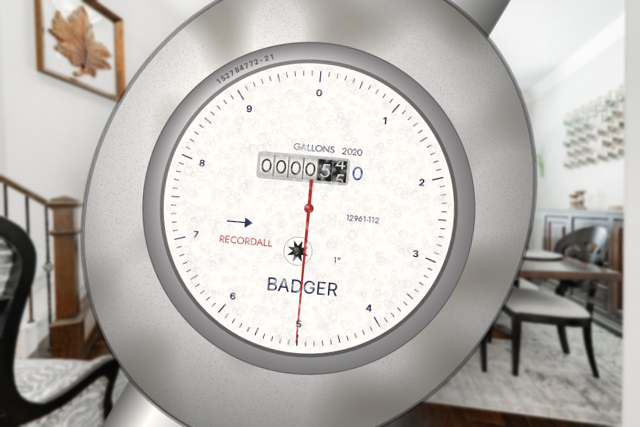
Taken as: 545.0,gal
